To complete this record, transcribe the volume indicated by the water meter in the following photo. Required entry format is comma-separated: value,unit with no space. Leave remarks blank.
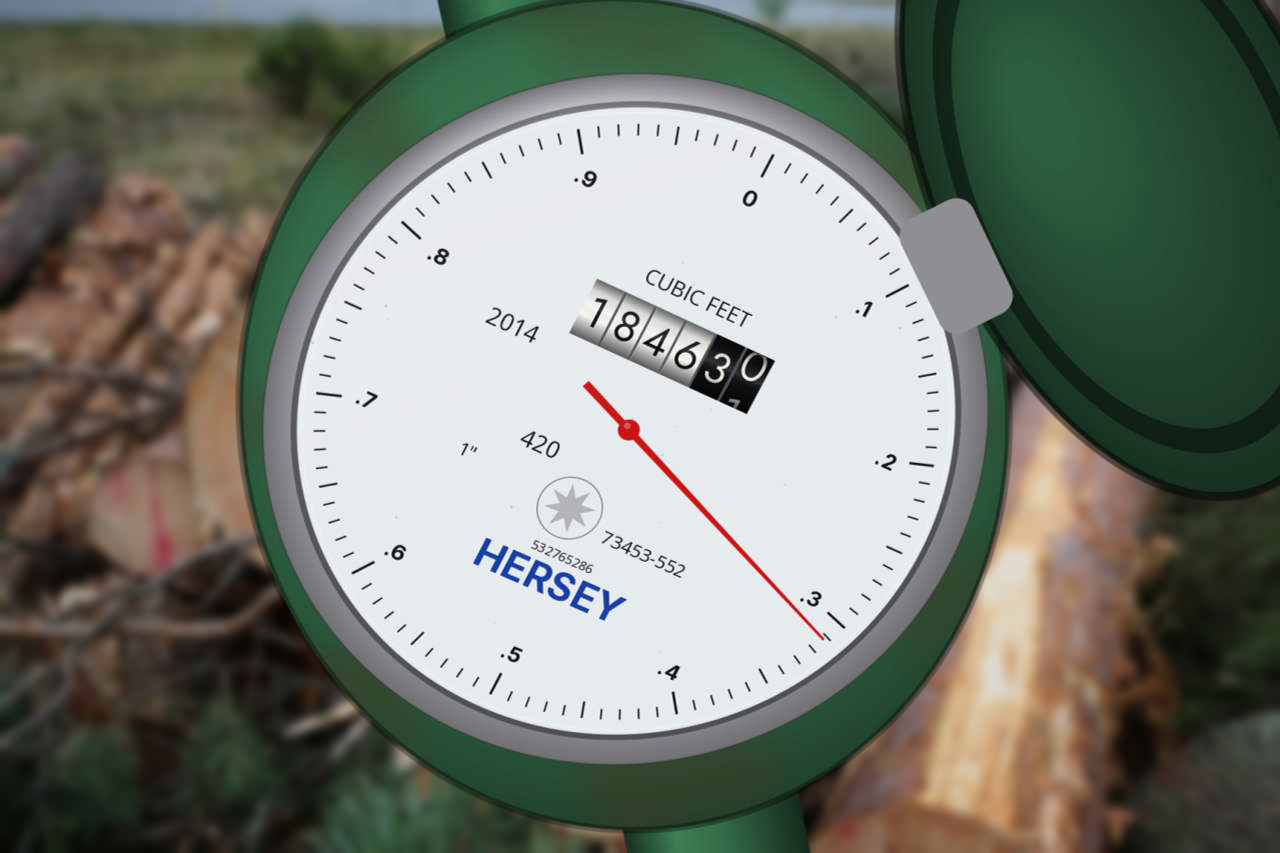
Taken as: 184630.31,ft³
